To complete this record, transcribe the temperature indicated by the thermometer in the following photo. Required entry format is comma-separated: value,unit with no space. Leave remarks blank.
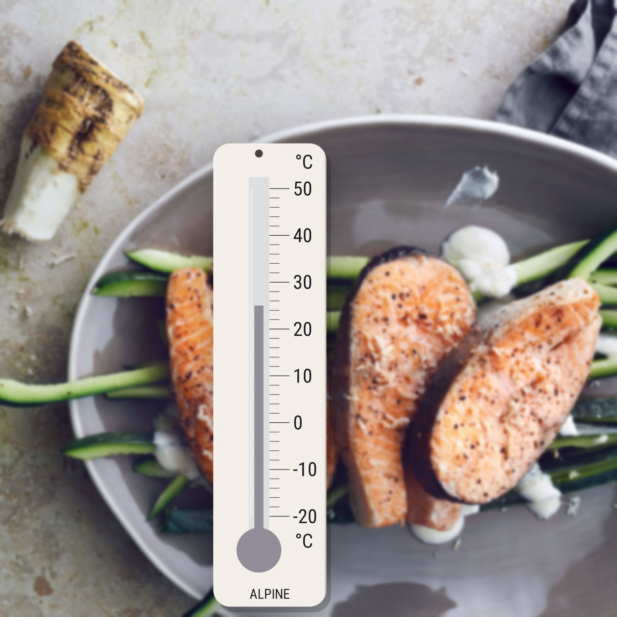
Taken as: 25,°C
